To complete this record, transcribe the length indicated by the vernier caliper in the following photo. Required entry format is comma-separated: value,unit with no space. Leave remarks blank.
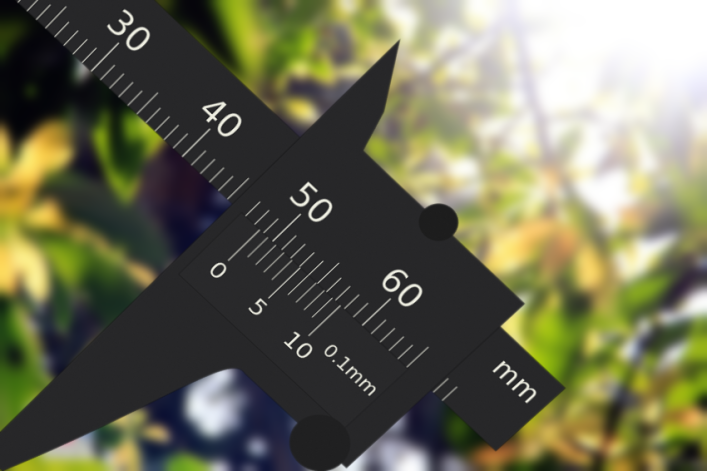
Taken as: 48.6,mm
